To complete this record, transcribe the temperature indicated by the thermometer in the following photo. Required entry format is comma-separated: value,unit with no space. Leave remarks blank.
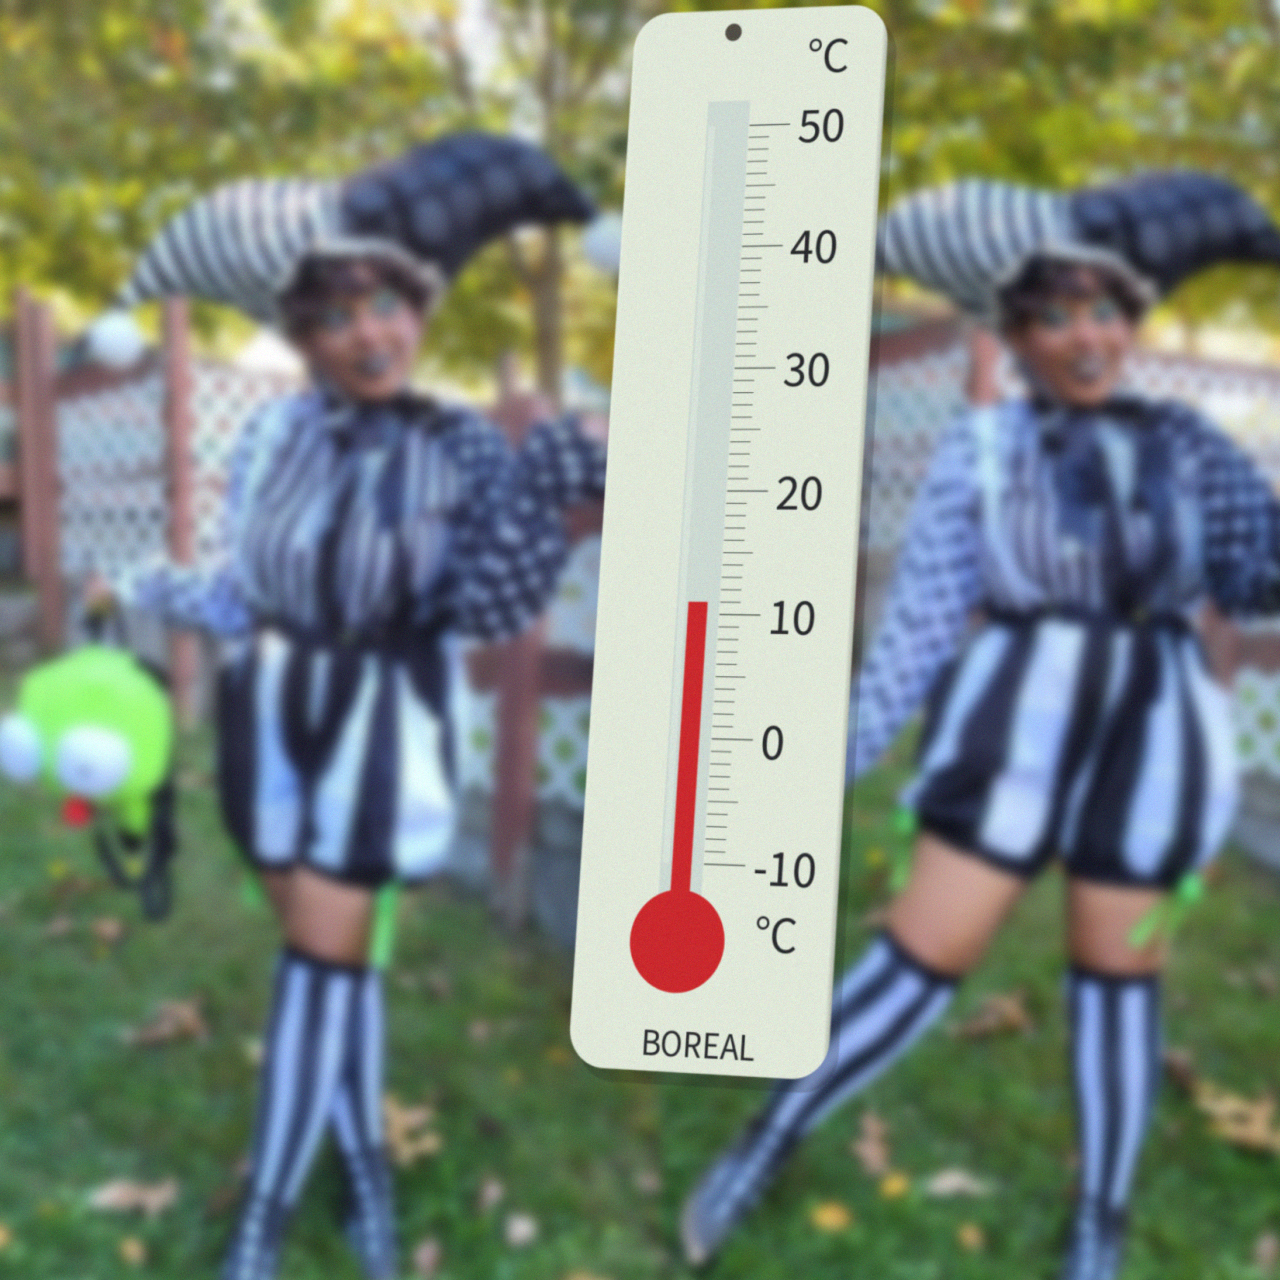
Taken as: 11,°C
